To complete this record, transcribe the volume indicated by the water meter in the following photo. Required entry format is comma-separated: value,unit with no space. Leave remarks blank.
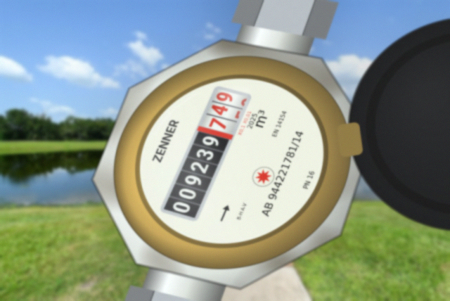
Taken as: 9239.749,m³
